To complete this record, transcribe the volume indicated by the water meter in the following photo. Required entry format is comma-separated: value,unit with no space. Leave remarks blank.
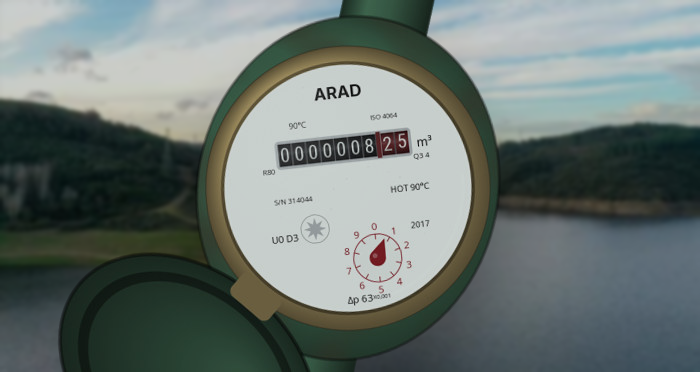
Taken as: 8.250,m³
